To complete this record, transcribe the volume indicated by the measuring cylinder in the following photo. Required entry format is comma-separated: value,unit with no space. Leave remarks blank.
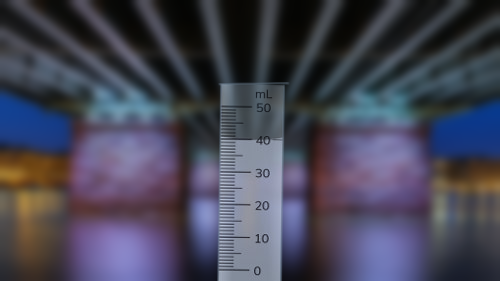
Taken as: 40,mL
